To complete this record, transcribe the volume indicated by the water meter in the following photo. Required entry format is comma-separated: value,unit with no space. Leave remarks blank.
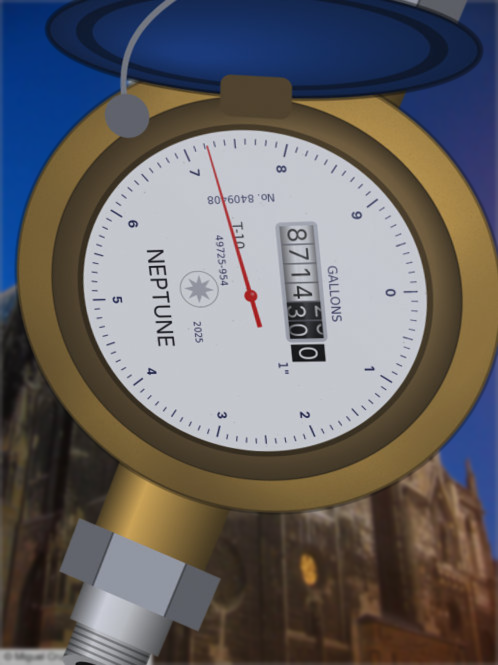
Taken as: 8714297.2,gal
